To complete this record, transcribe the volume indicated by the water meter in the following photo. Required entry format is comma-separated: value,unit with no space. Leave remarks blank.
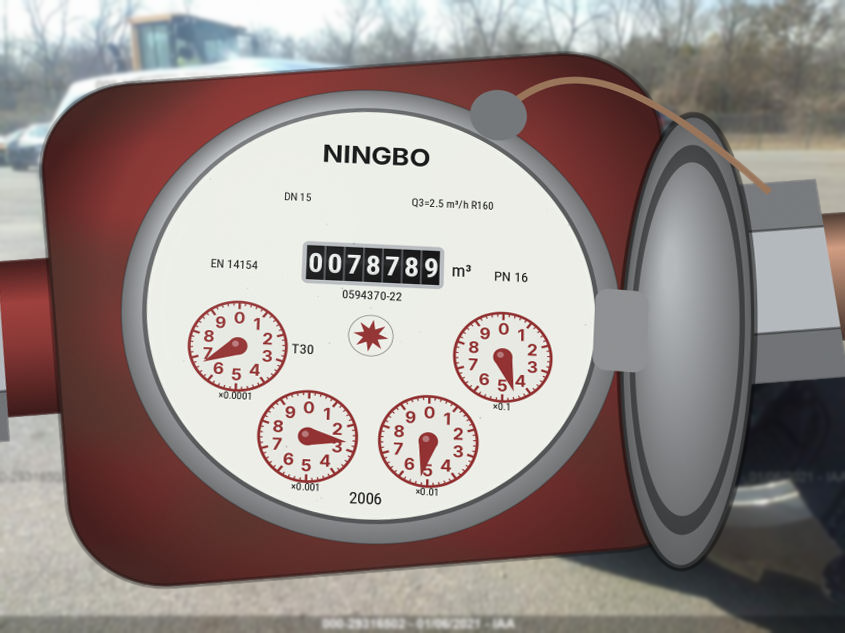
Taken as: 78789.4526,m³
